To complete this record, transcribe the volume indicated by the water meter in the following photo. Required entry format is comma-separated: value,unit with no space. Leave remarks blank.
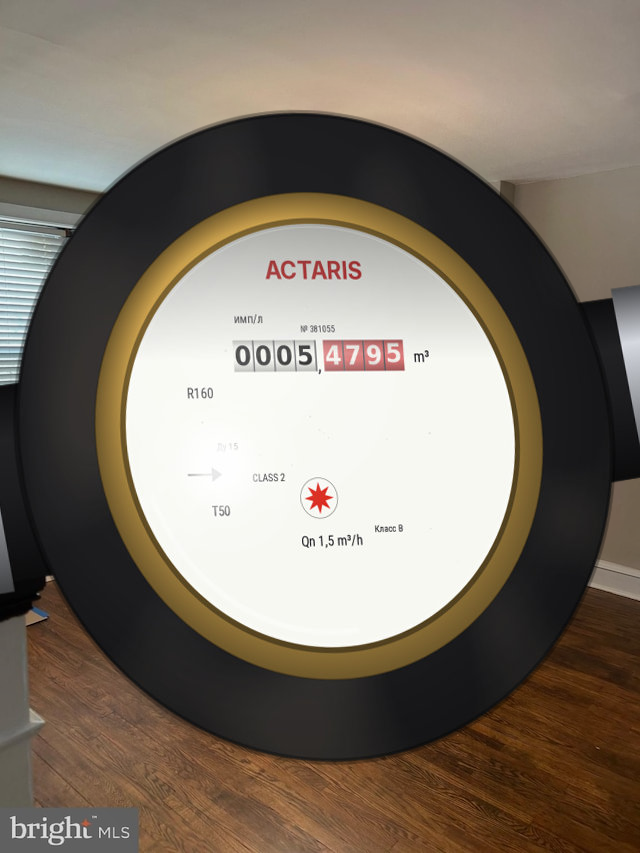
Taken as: 5.4795,m³
